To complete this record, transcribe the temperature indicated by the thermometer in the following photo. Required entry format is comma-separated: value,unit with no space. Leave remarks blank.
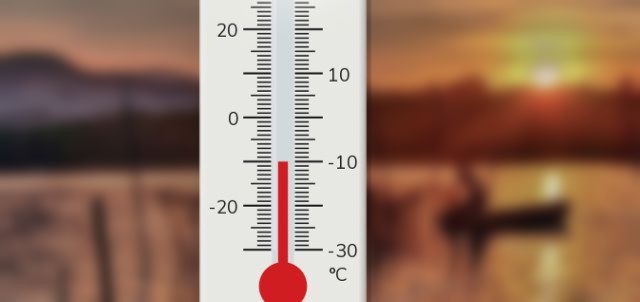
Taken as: -10,°C
